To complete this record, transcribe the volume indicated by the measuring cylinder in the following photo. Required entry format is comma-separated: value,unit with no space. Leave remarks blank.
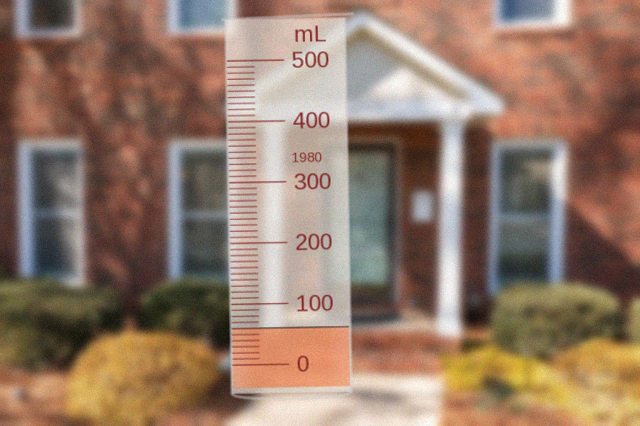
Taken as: 60,mL
